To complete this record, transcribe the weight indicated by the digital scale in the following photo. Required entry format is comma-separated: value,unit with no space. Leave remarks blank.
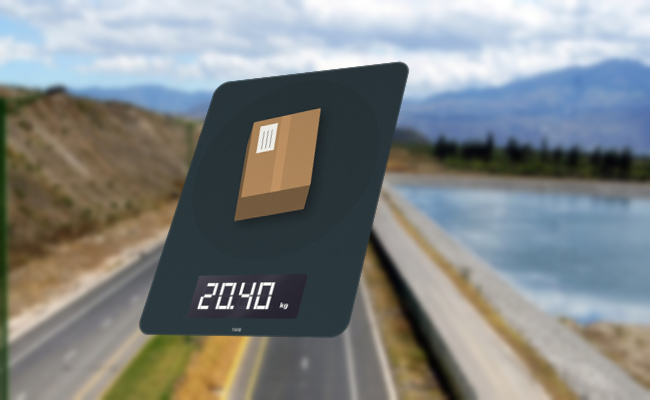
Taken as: 20.40,kg
